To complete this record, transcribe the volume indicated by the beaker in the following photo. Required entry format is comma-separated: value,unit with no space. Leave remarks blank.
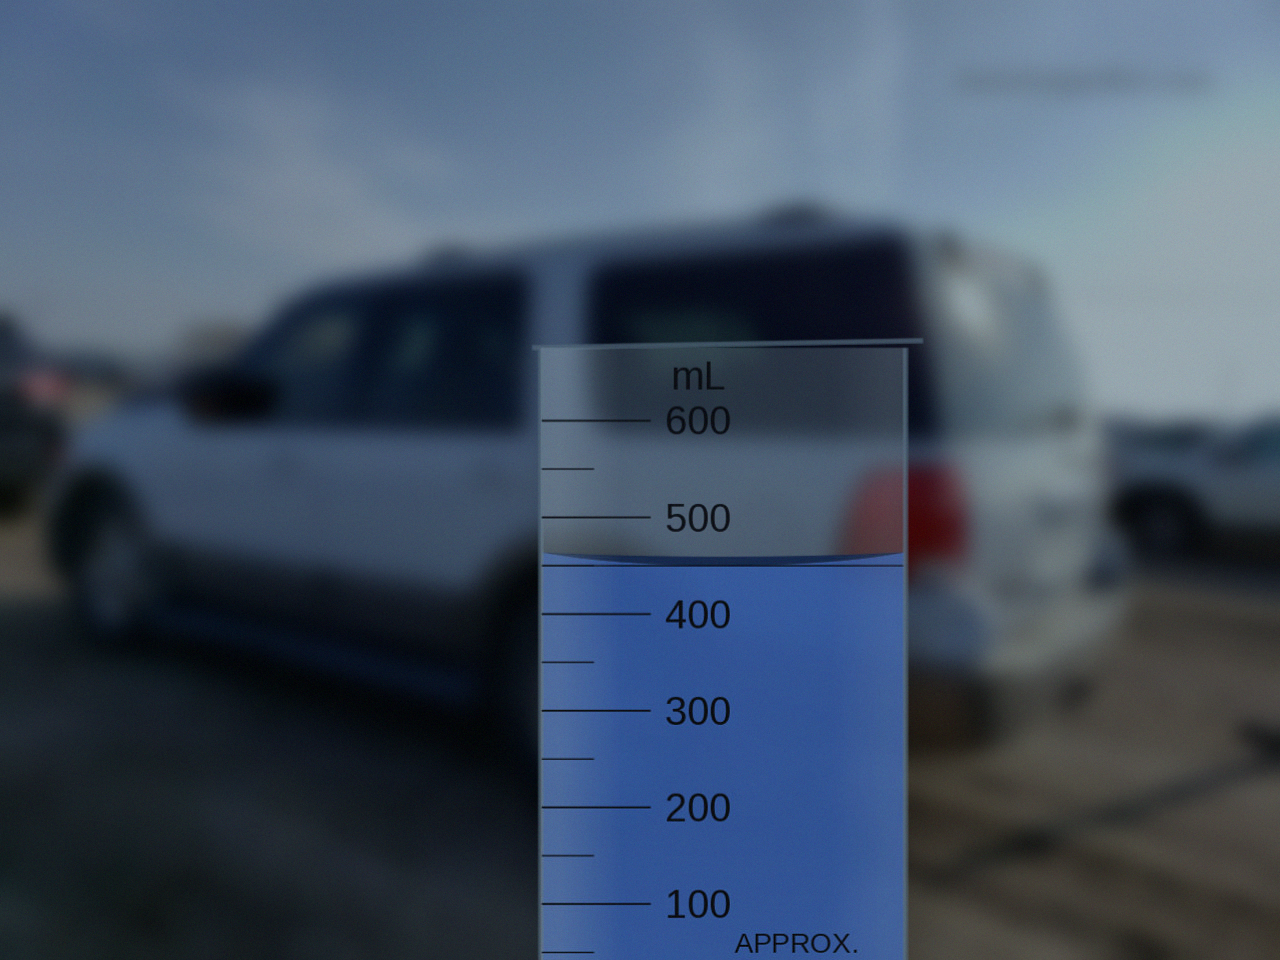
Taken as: 450,mL
